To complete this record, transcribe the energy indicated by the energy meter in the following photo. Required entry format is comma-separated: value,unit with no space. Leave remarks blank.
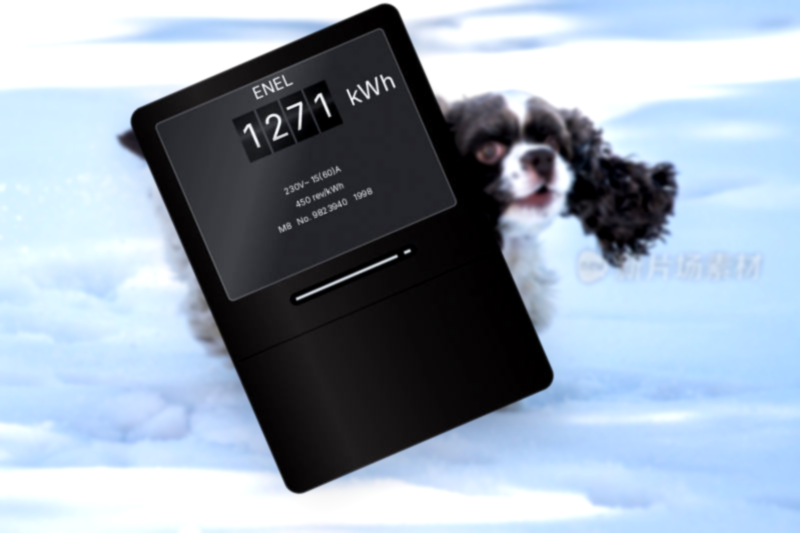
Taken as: 1271,kWh
